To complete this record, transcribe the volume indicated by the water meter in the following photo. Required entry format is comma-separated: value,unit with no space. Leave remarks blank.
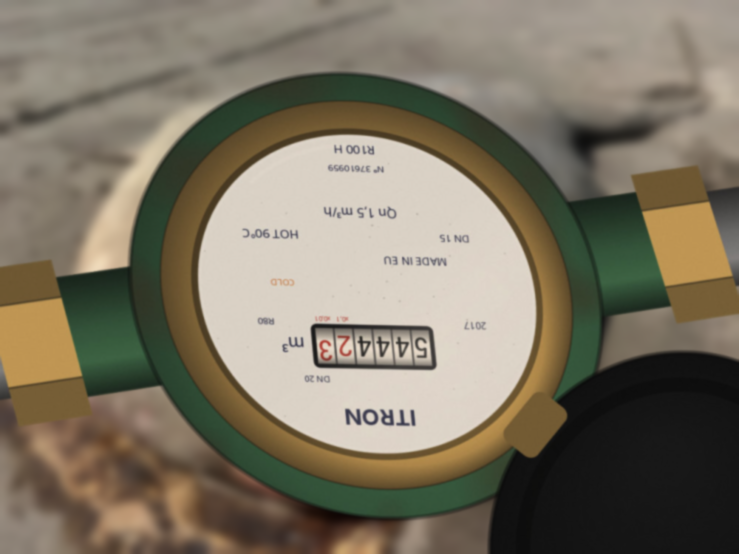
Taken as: 5444.23,m³
